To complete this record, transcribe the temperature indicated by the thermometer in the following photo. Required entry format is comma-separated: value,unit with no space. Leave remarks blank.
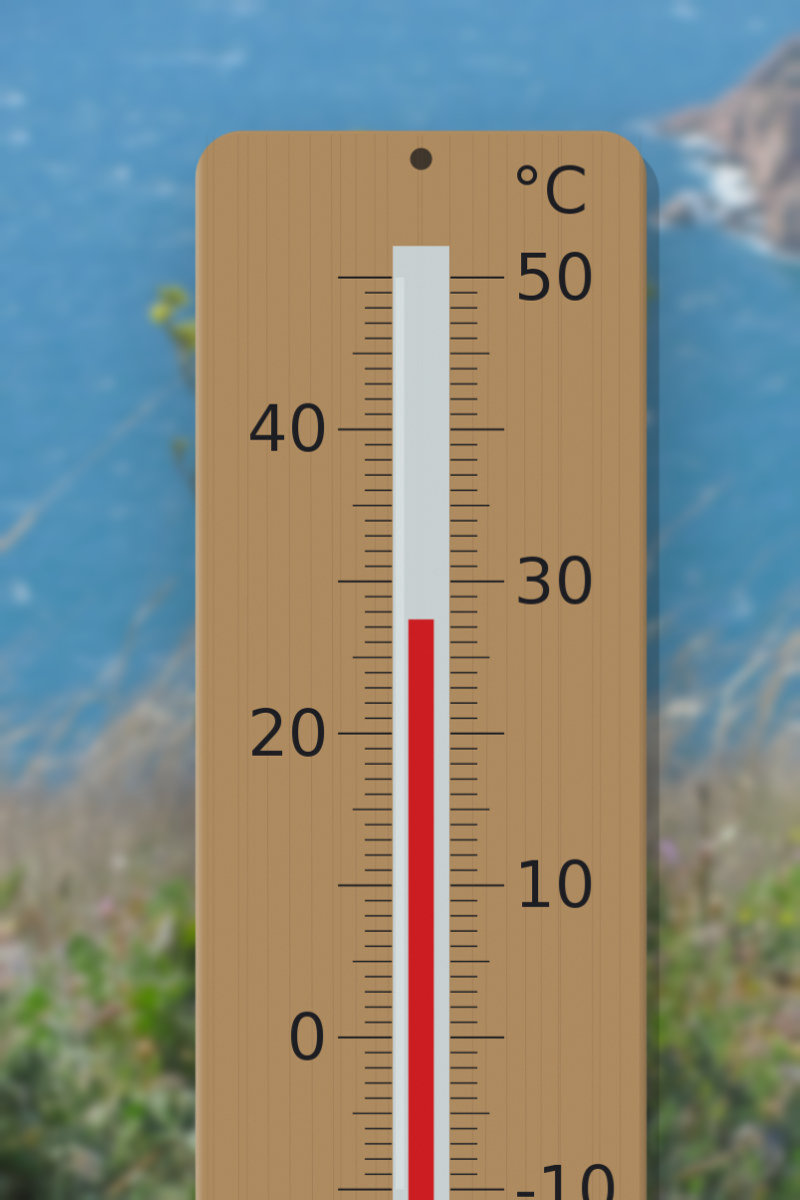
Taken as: 27.5,°C
